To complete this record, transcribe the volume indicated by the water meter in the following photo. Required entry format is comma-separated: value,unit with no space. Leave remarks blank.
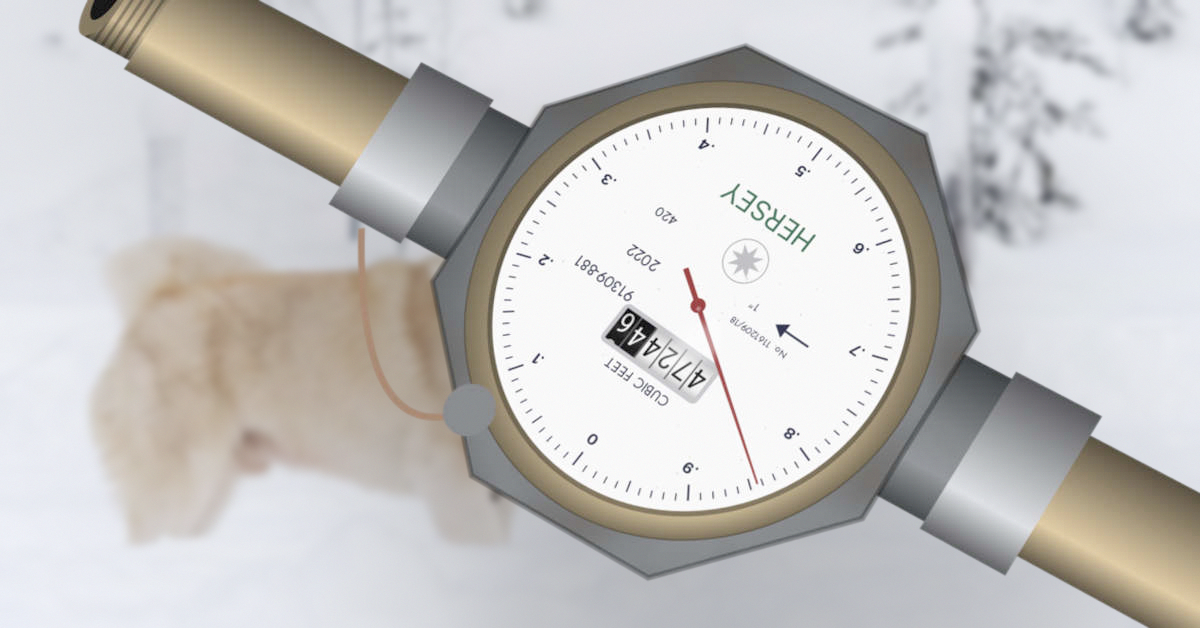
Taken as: 472445.84,ft³
